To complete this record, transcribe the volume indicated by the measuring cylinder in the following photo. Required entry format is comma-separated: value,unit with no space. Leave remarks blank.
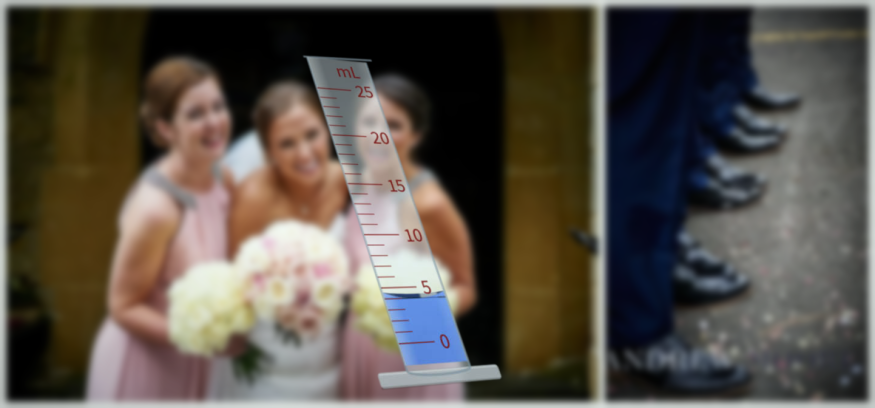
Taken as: 4,mL
